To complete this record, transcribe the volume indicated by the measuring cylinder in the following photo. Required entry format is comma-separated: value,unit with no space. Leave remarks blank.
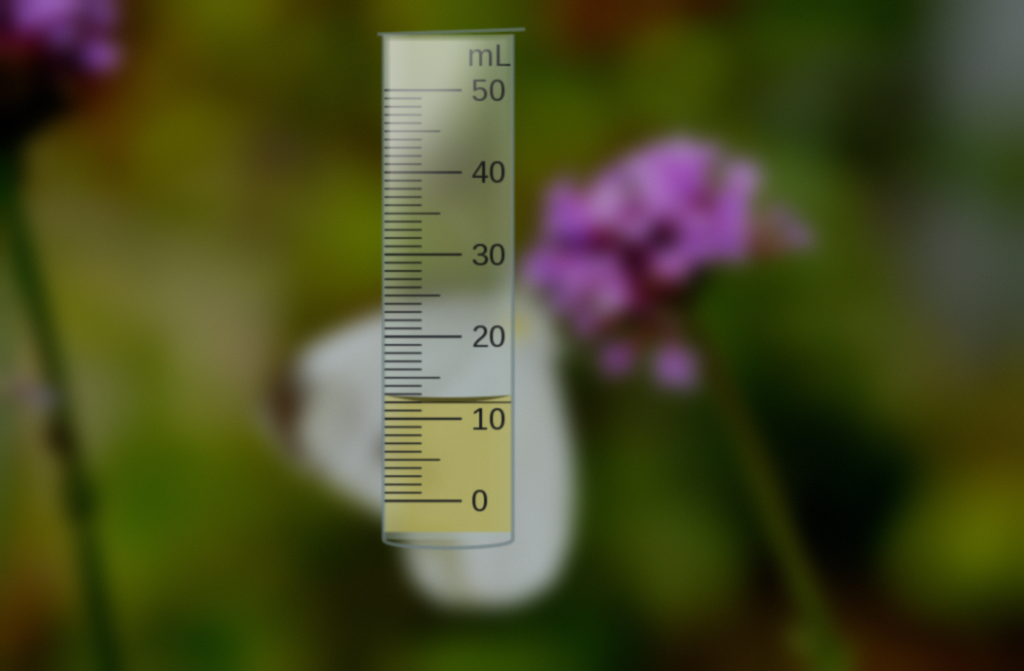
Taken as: 12,mL
